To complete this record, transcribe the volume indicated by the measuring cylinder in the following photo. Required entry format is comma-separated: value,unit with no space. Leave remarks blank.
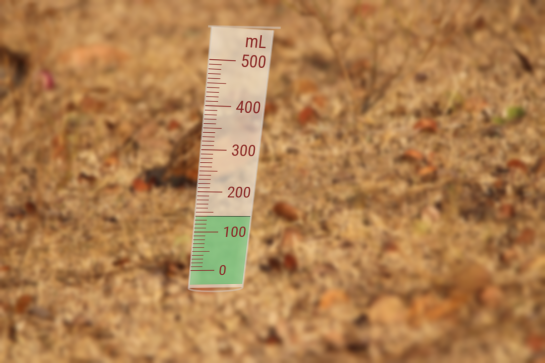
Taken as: 140,mL
